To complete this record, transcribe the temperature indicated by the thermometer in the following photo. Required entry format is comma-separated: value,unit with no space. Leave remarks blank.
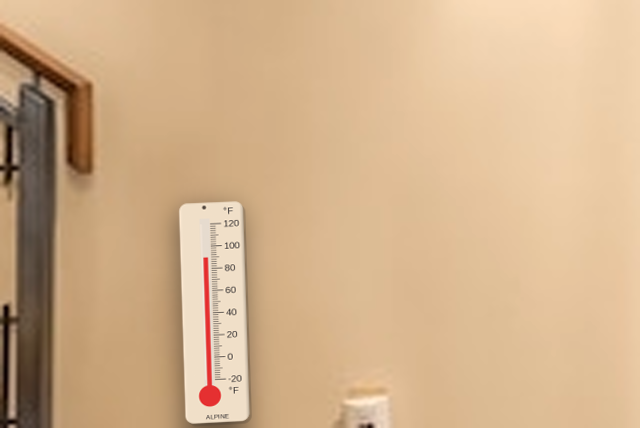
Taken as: 90,°F
